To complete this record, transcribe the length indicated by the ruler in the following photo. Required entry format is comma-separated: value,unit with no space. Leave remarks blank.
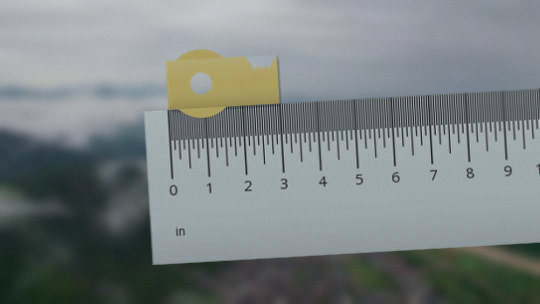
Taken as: 3,in
